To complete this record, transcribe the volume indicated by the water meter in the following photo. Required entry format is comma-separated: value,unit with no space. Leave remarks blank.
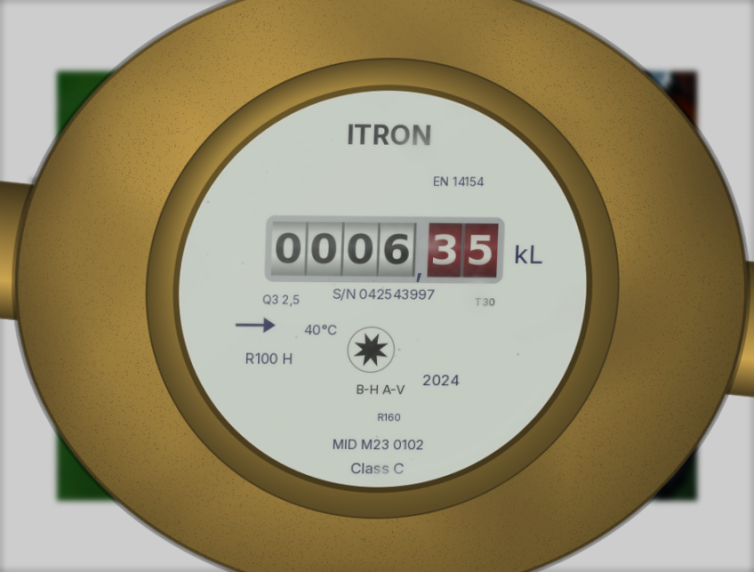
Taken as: 6.35,kL
